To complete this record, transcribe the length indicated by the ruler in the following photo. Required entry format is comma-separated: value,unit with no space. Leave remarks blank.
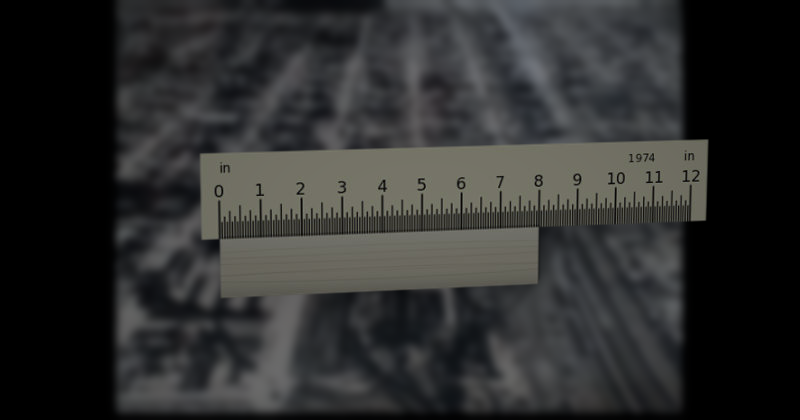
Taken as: 8,in
